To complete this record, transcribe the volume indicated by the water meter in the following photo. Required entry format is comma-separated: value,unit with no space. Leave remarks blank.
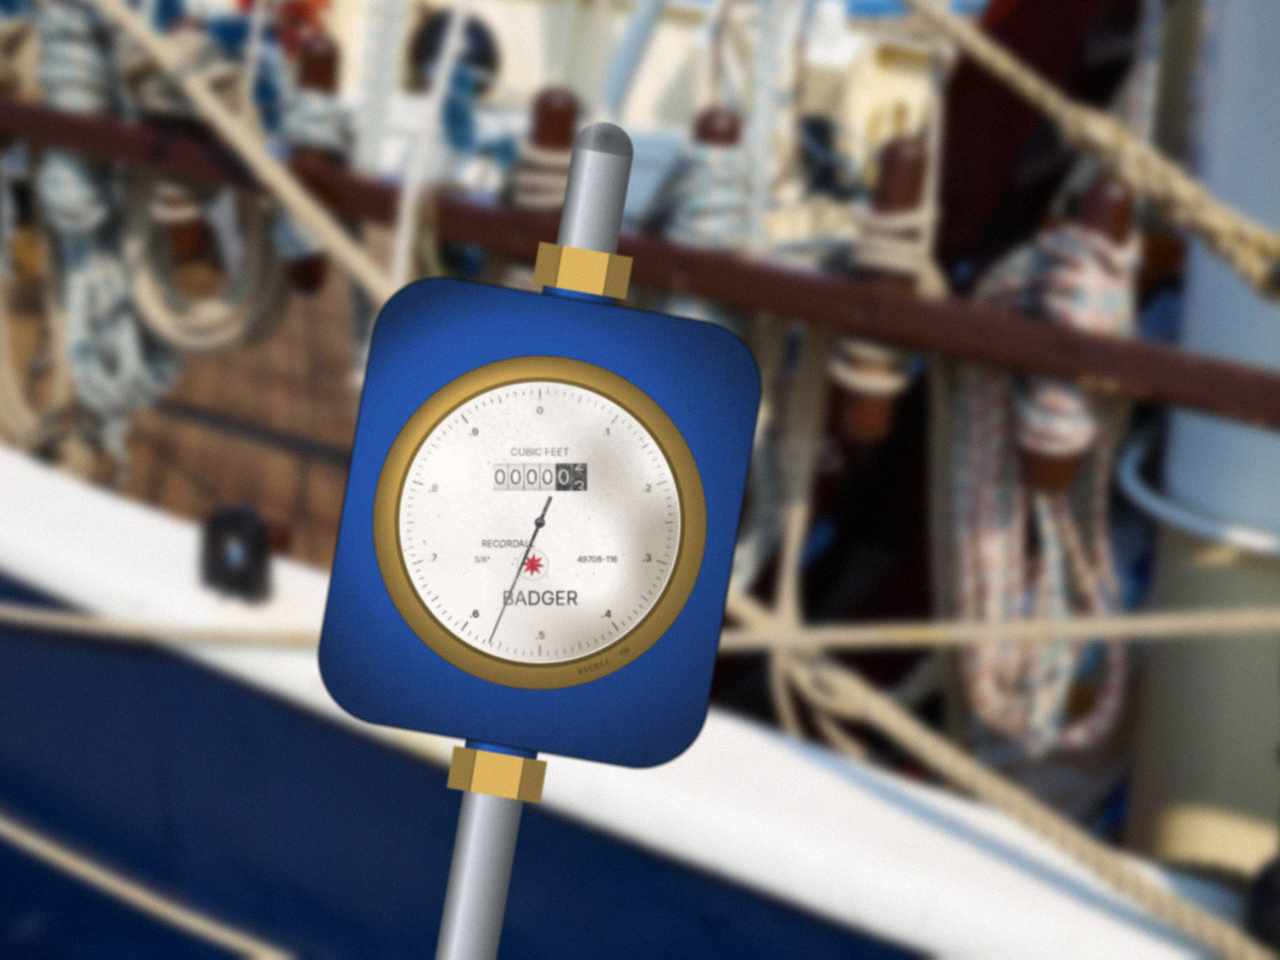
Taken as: 2.56,ft³
